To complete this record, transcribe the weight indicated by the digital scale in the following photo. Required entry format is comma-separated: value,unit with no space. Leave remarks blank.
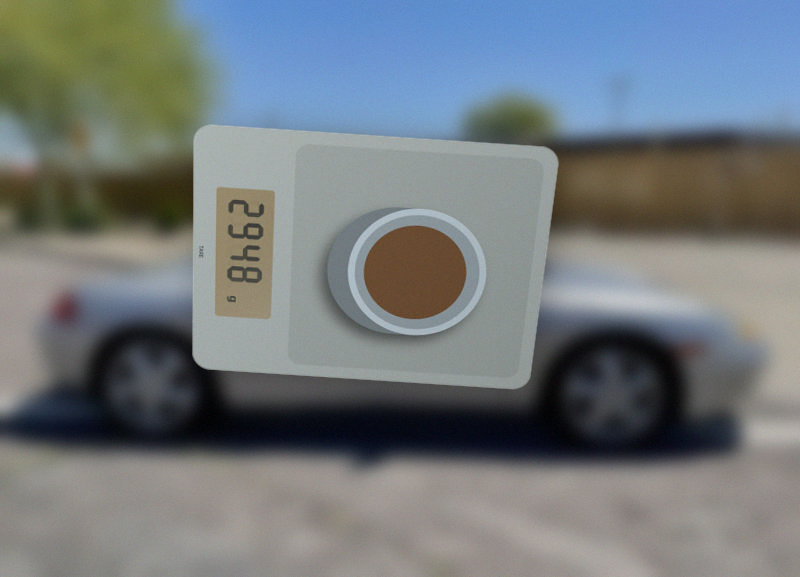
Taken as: 2948,g
